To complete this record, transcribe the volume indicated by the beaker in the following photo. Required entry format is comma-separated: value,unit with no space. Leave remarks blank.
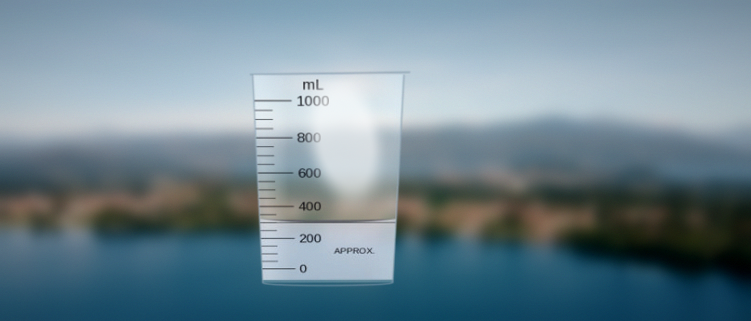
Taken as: 300,mL
